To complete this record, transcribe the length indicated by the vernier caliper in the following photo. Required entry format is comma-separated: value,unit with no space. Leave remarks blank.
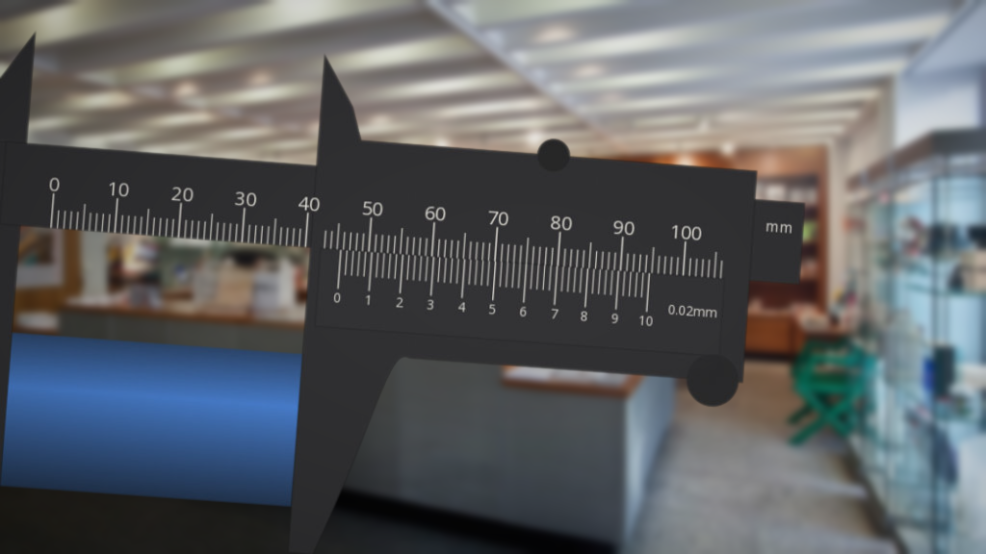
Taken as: 45.6,mm
